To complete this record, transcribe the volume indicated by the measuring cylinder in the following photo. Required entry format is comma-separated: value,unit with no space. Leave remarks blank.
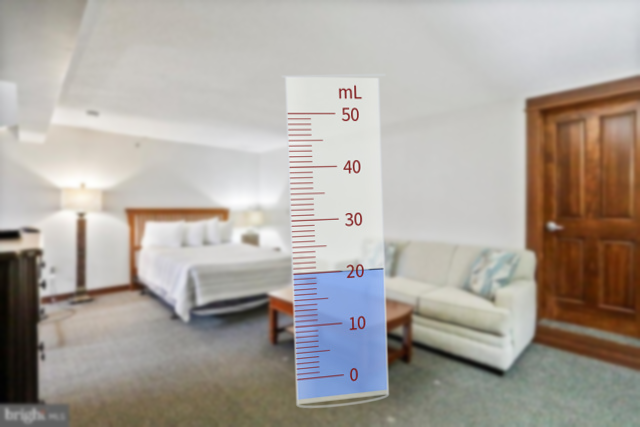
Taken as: 20,mL
